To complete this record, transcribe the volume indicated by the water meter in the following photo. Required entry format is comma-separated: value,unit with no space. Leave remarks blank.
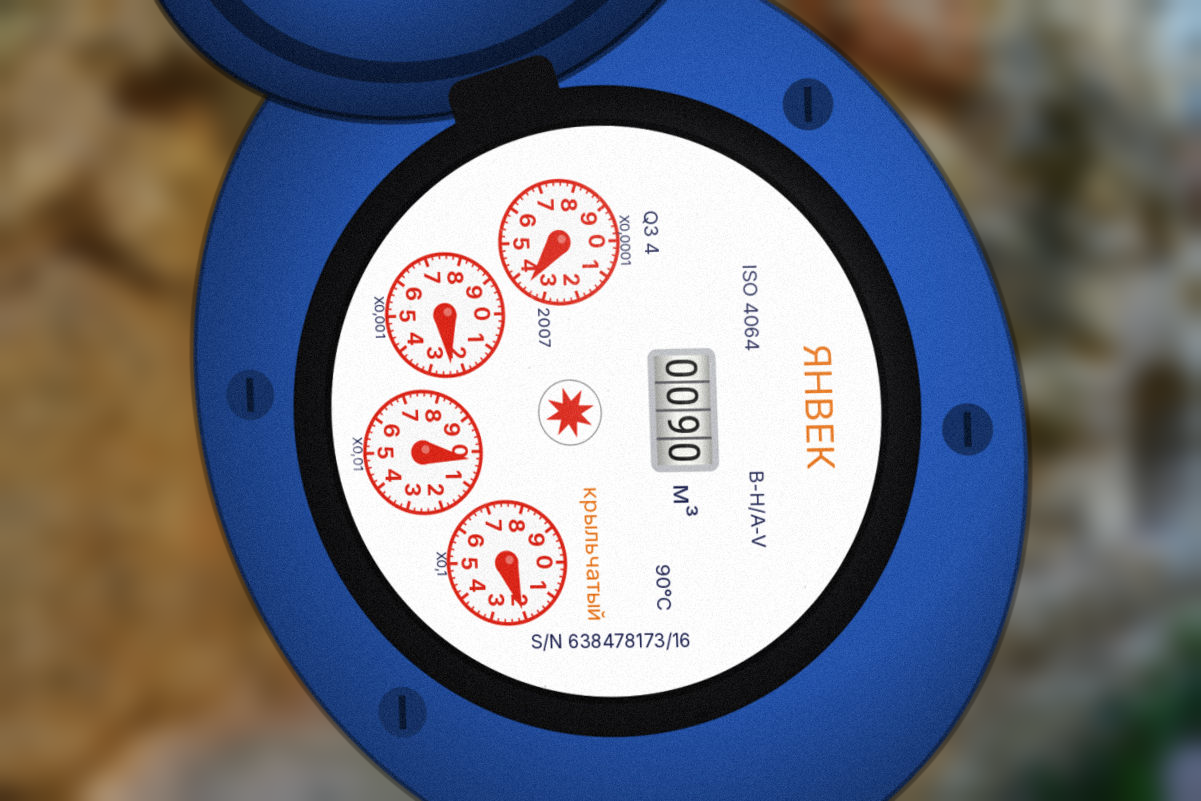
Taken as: 90.2023,m³
